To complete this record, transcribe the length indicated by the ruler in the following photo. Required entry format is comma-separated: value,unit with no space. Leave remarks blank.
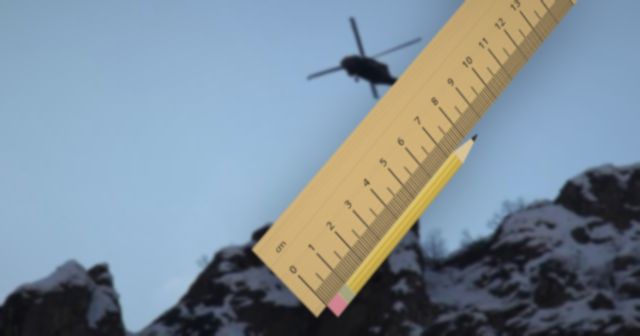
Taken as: 8.5,cm
